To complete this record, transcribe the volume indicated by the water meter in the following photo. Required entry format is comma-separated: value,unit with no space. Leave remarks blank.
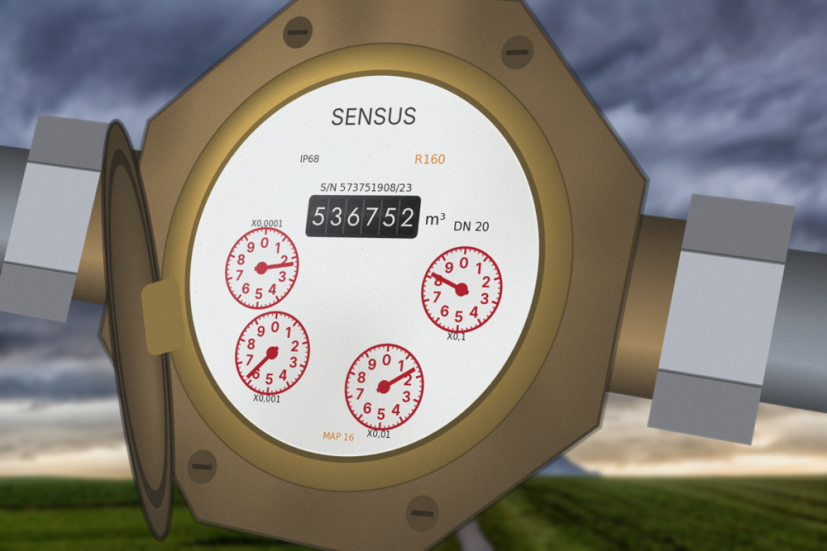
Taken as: 536752.8162,m³
